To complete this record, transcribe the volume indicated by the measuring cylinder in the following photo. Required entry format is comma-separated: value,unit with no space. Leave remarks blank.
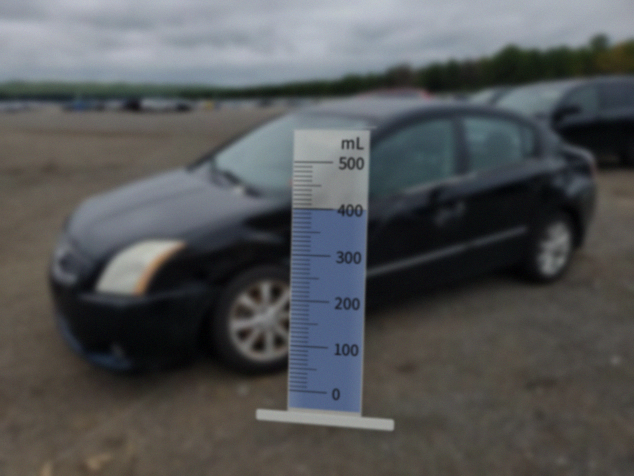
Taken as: 400,mL
